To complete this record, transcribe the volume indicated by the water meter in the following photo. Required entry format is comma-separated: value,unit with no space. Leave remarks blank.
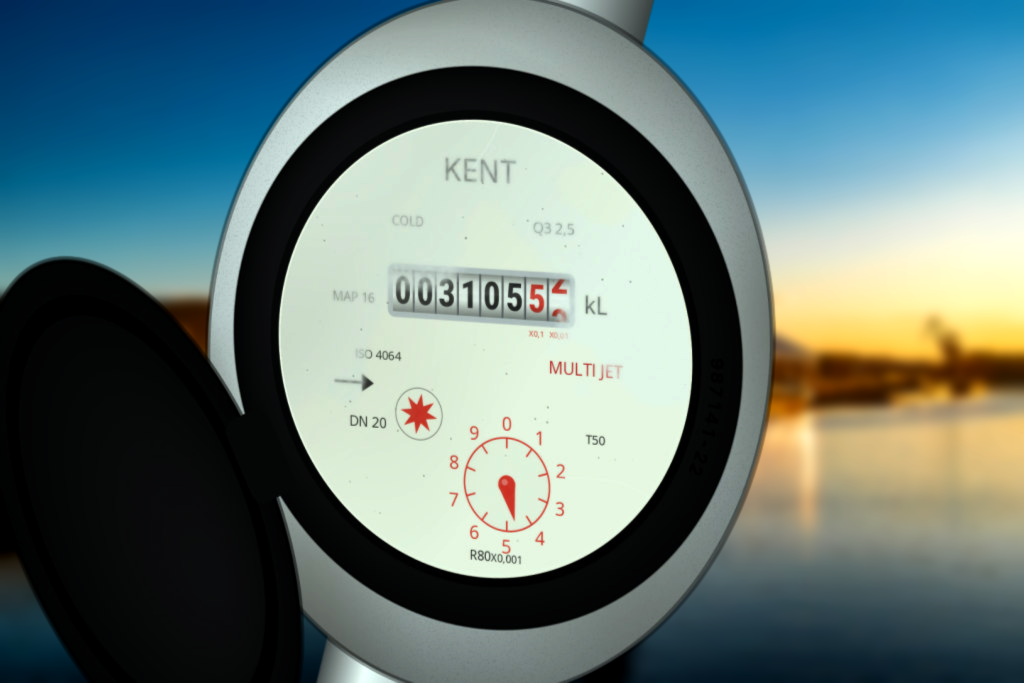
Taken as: 3105.524,kL
